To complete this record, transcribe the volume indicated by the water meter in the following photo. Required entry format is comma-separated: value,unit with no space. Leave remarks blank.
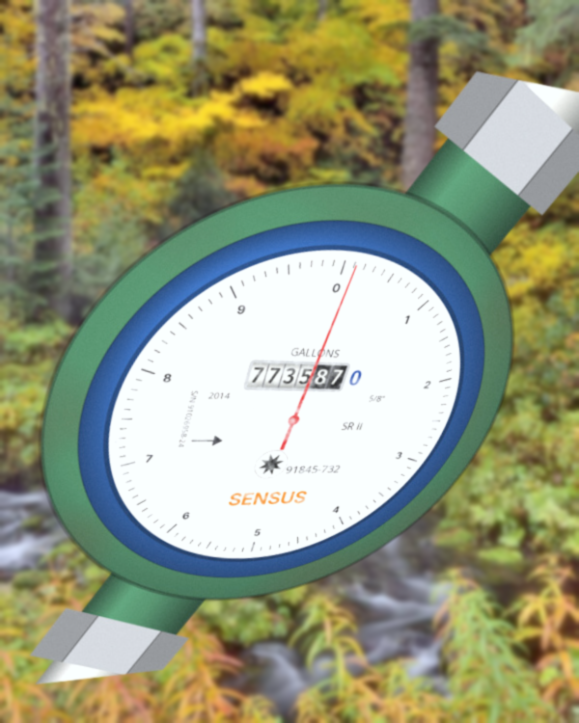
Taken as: 7735870.1,gal
